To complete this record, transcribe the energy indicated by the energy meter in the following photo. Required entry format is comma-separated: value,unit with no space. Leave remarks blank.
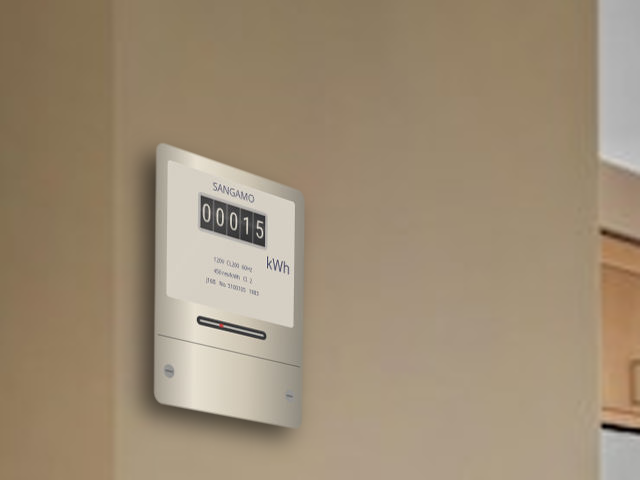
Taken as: 15,kWh
